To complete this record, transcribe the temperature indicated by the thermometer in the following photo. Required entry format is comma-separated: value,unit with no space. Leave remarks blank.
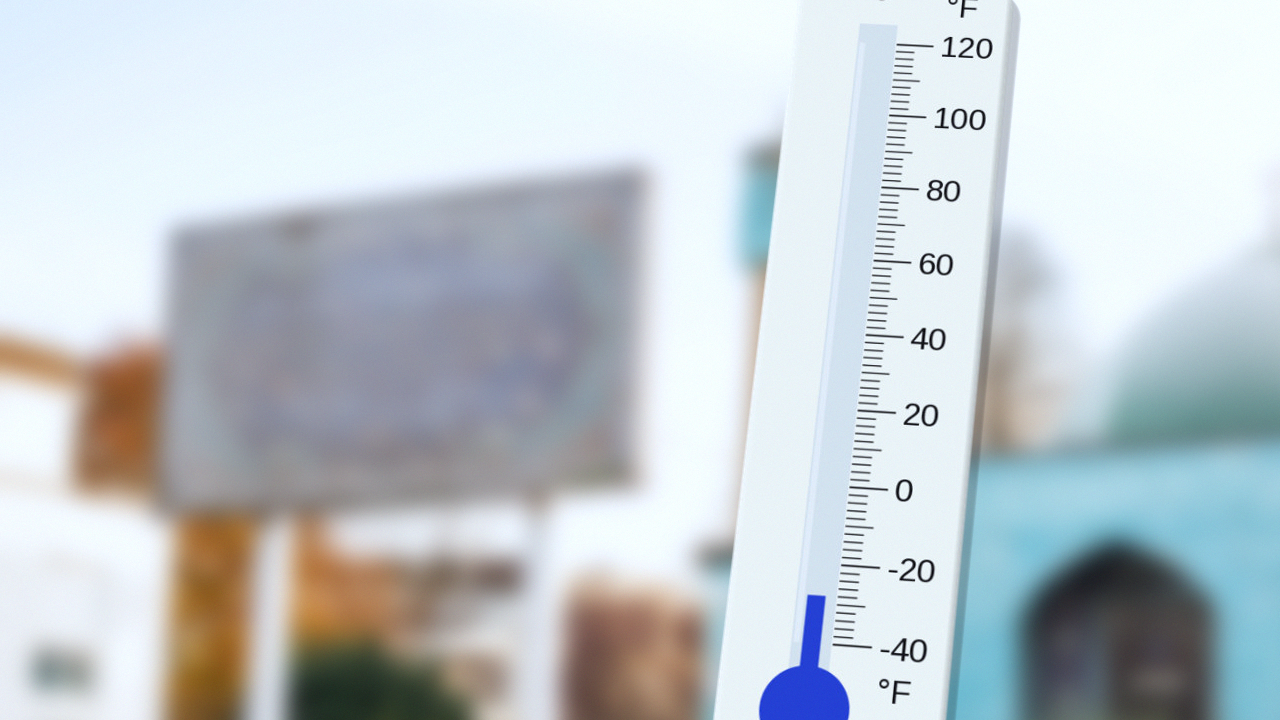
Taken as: -28,°F
